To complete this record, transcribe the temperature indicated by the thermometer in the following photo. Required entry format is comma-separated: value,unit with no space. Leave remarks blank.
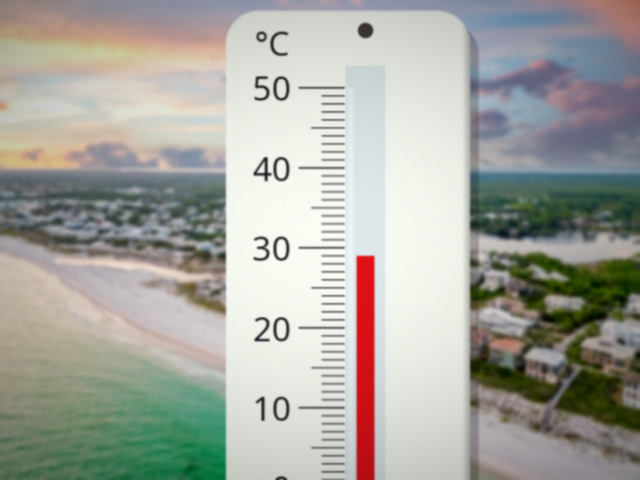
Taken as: 29,°C
